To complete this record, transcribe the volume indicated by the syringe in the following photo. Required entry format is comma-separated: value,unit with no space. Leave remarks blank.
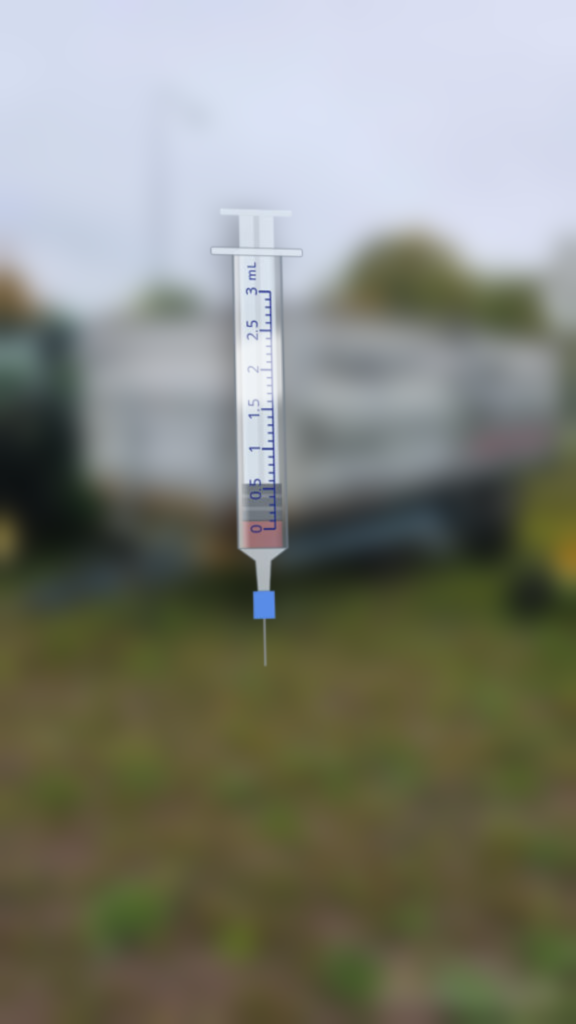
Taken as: 0.1,mL
